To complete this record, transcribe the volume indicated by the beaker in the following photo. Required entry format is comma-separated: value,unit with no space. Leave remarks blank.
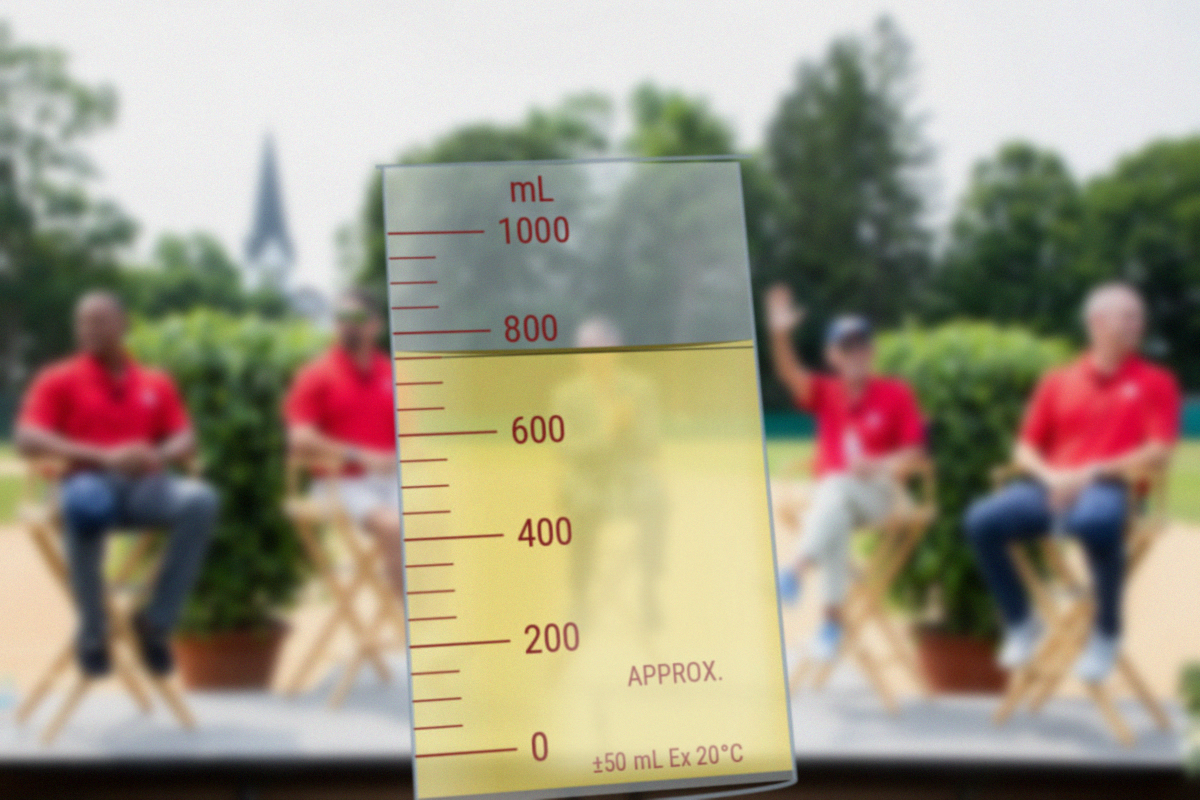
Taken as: 750,mL
